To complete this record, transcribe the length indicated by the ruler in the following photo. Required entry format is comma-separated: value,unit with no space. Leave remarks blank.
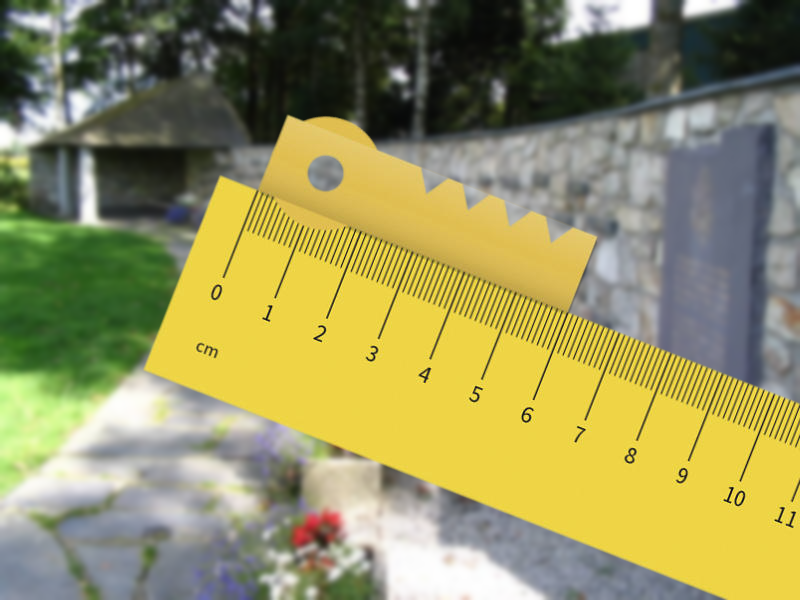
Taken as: 6,cm
